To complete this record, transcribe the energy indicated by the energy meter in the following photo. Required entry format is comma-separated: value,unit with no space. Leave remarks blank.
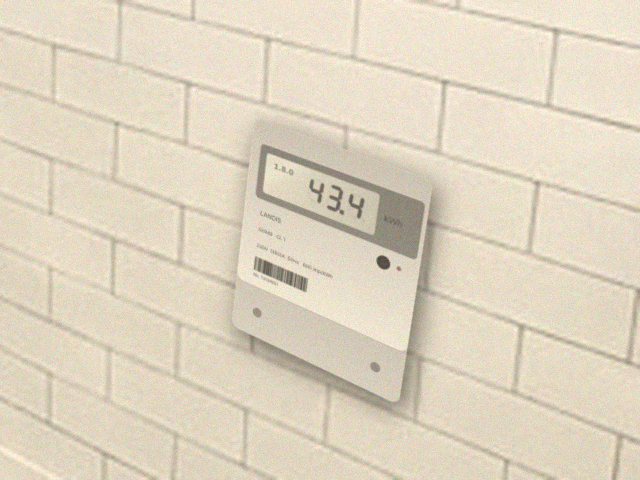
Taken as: 43.4,kWh
